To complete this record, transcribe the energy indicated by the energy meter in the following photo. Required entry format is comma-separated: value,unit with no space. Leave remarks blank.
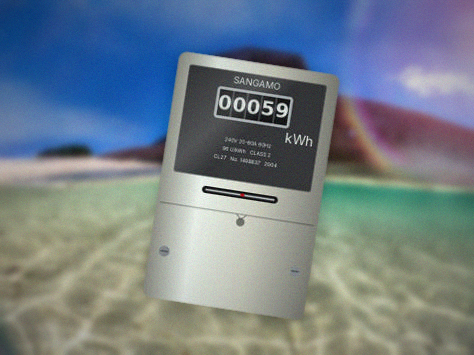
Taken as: 59,kWh
